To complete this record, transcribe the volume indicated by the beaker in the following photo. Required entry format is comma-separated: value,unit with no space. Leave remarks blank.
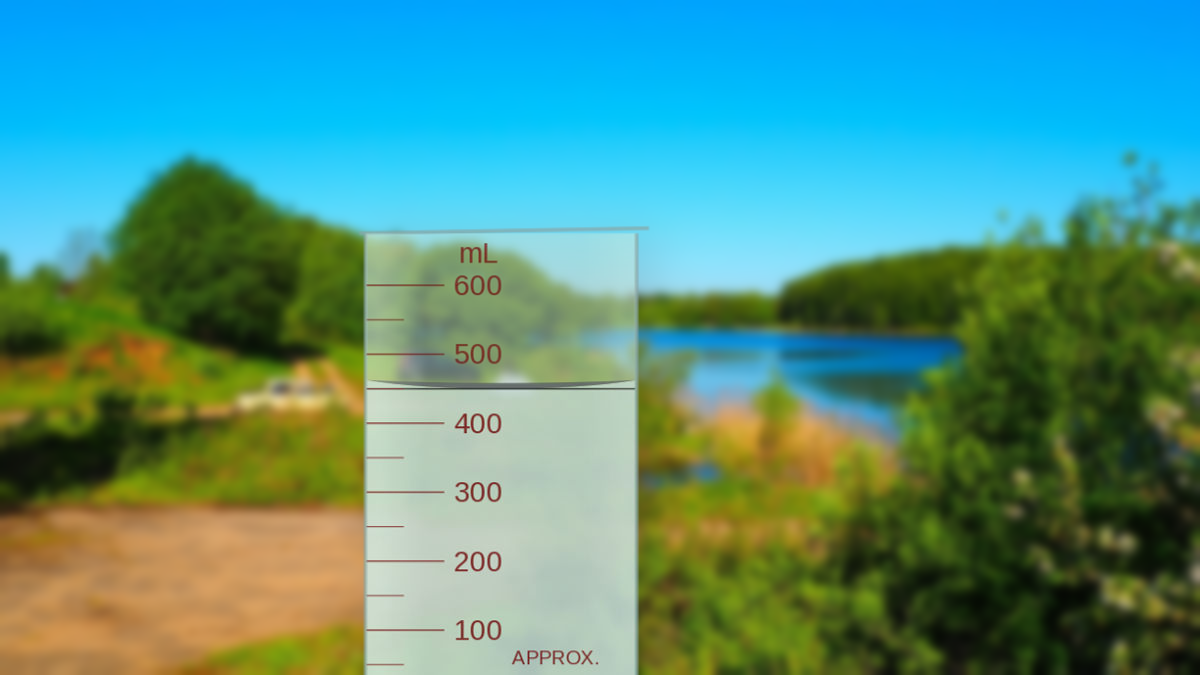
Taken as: 450,mL
